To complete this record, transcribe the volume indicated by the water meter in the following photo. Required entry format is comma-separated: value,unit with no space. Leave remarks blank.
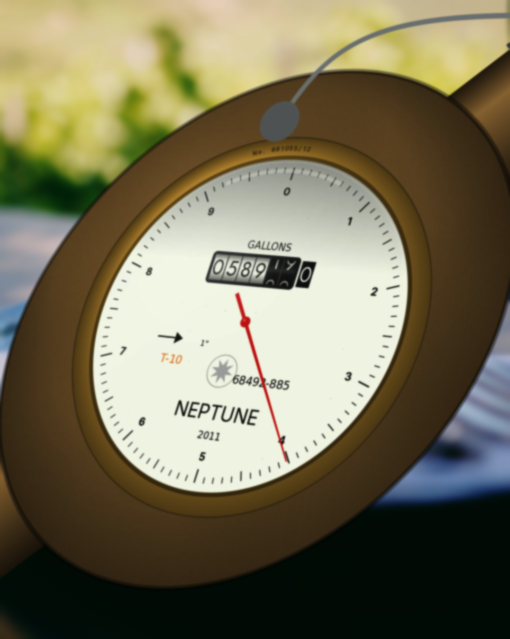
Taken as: 589194.0,gal
